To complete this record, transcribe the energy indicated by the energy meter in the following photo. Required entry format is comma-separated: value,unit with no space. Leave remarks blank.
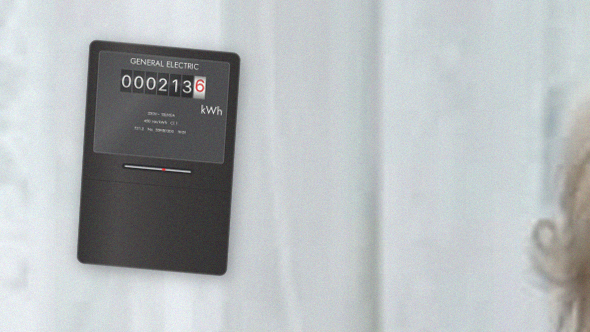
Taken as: 213.6,kWh
